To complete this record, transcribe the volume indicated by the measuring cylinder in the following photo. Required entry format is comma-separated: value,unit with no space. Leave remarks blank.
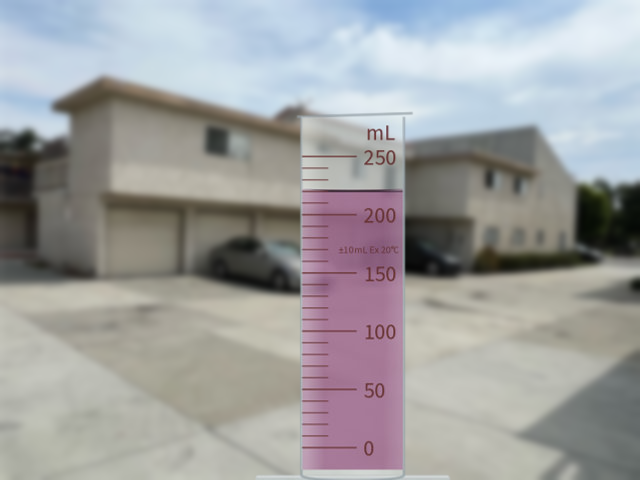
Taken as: 220,mL
